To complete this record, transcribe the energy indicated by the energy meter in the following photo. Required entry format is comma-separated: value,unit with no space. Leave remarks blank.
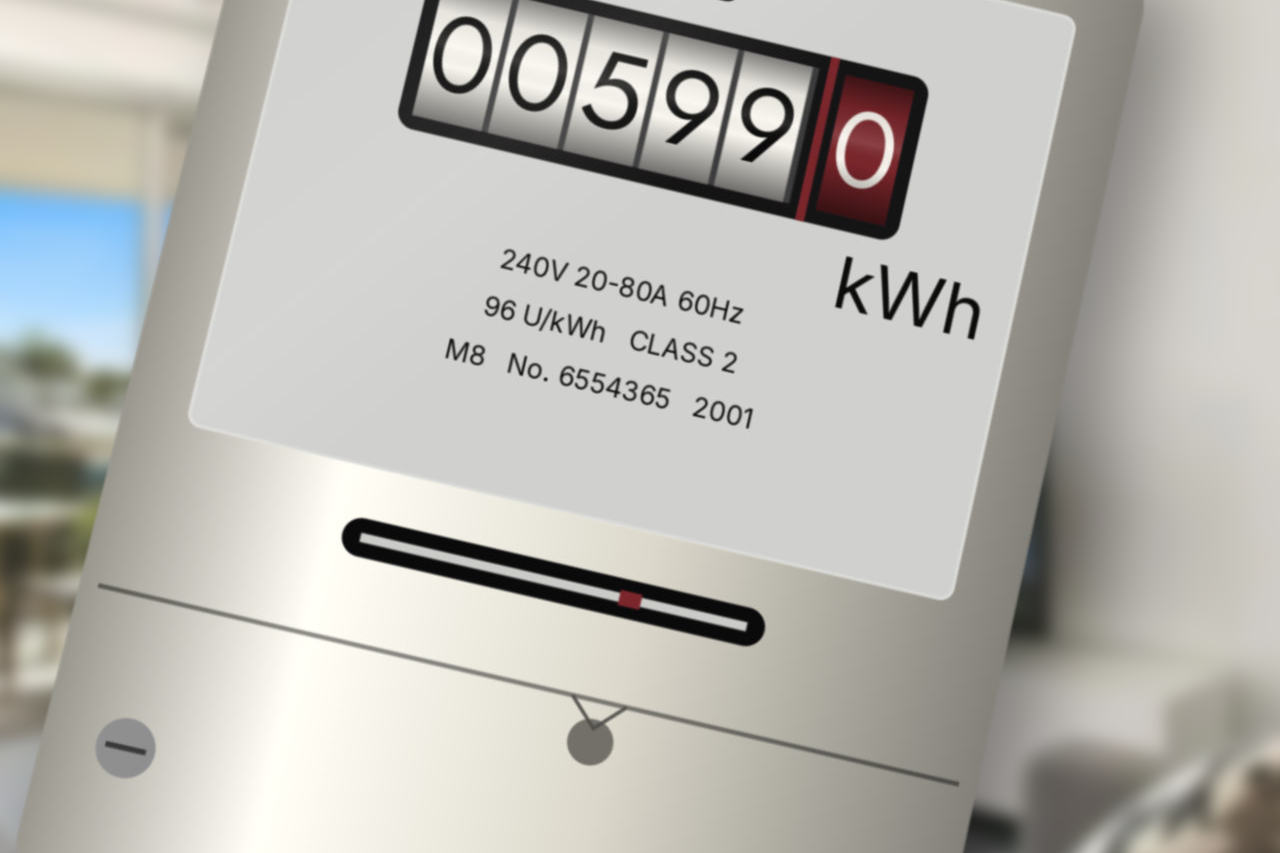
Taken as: 599.0,kWh
